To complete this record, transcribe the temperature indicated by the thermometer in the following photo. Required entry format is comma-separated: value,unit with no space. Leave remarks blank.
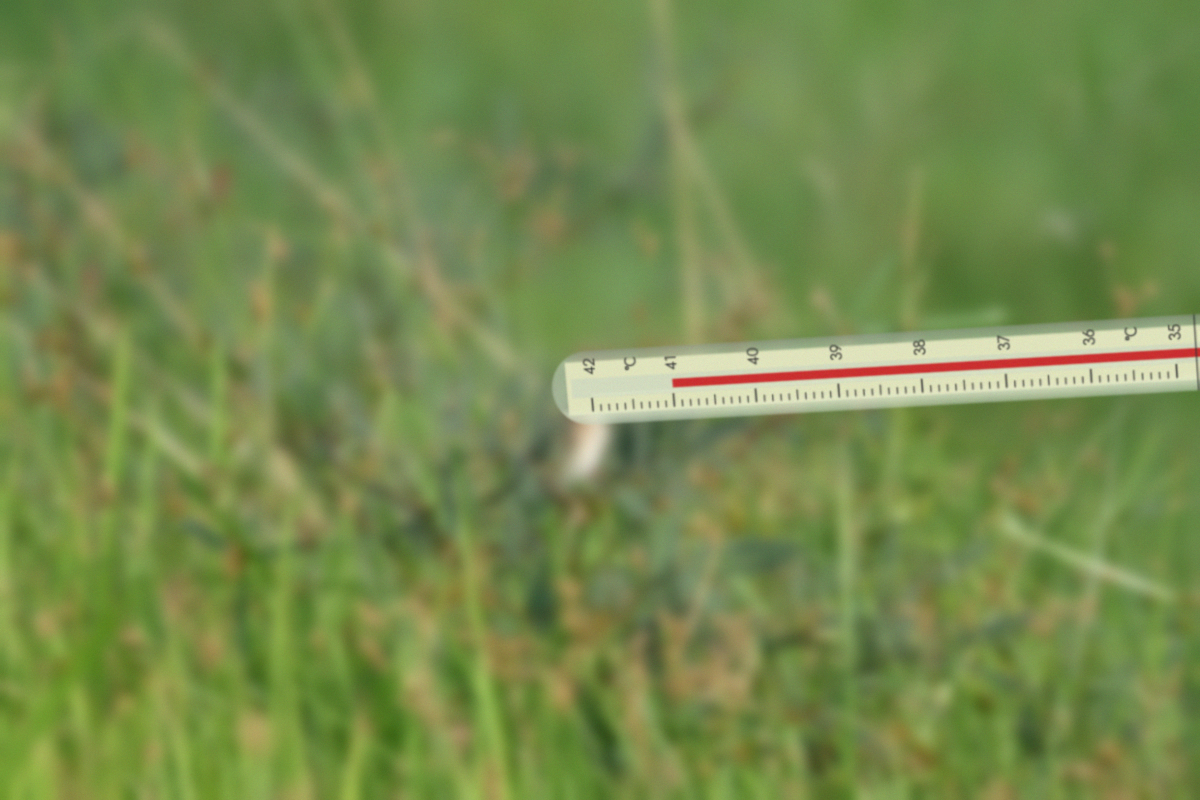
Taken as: 41,°C
